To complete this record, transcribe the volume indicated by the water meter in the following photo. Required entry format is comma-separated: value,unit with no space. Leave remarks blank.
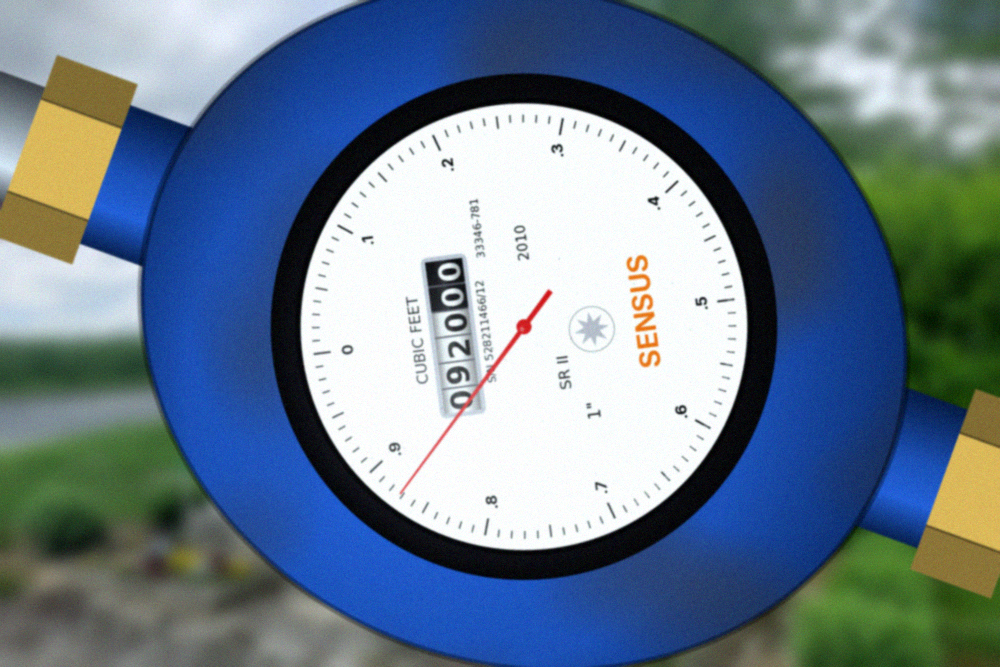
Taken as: 91999.87,ft³
